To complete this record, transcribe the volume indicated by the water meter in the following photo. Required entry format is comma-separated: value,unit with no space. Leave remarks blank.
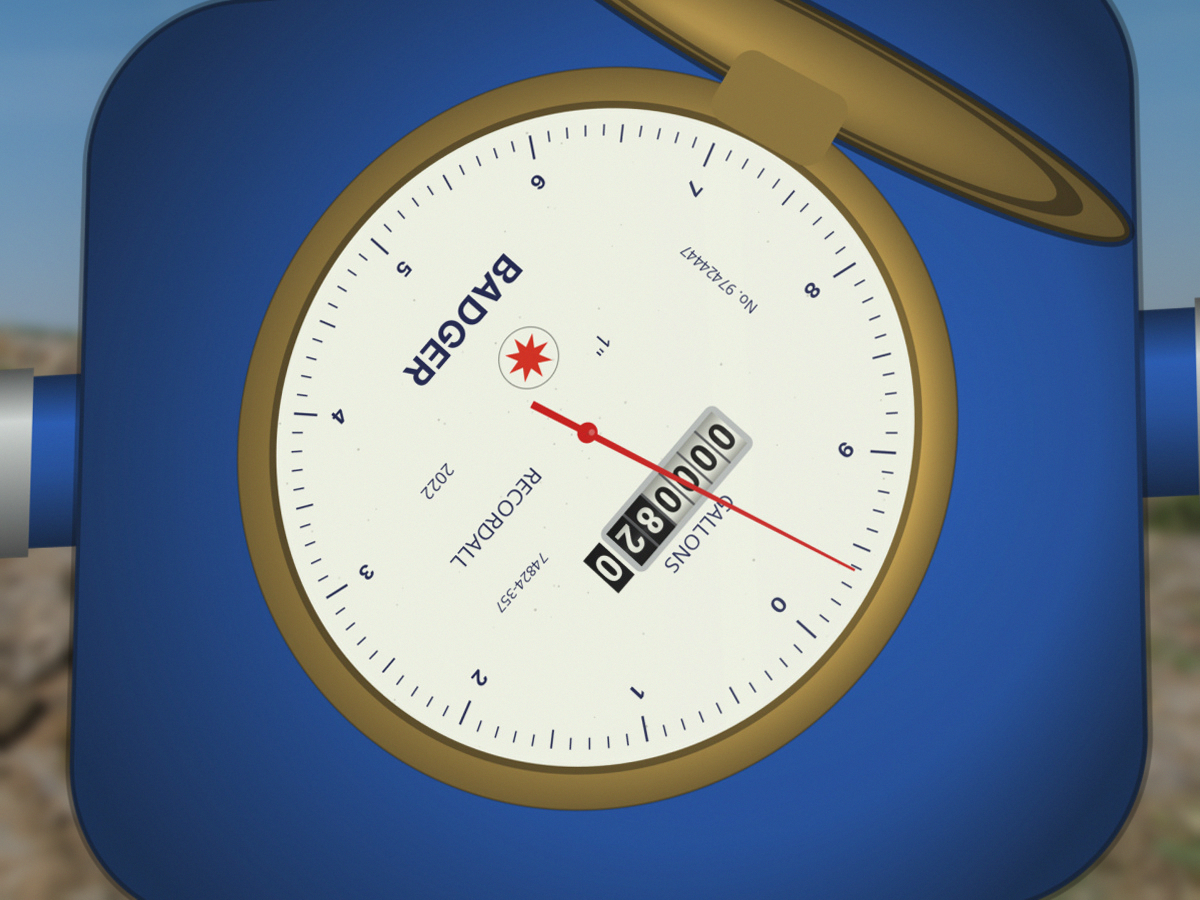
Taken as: 819.6,gal
